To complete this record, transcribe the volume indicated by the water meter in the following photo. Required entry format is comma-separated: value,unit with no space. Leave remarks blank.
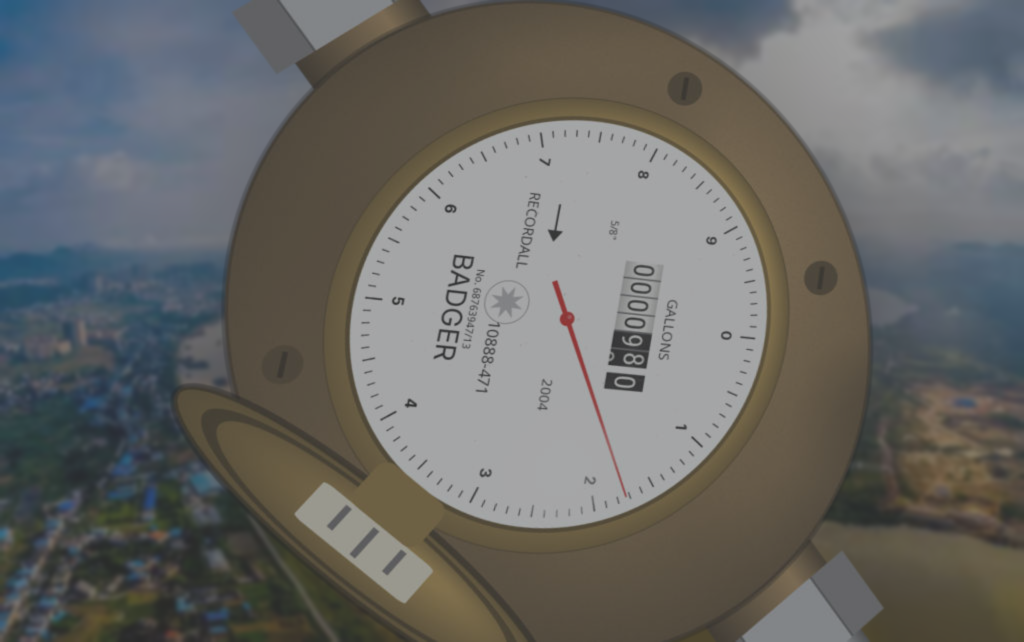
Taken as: 981.7,gal
